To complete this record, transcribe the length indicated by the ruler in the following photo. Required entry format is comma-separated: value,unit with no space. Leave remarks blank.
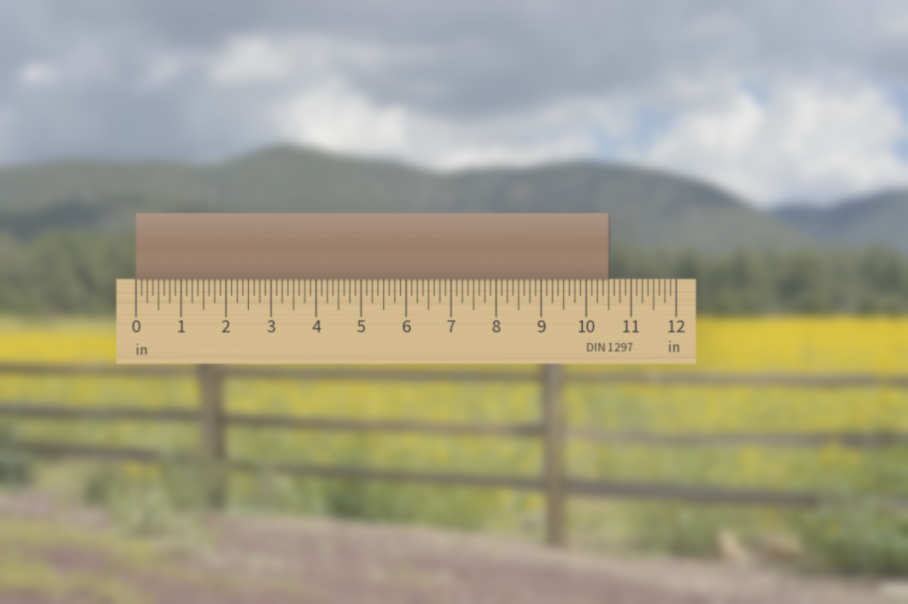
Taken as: 10.5,in
